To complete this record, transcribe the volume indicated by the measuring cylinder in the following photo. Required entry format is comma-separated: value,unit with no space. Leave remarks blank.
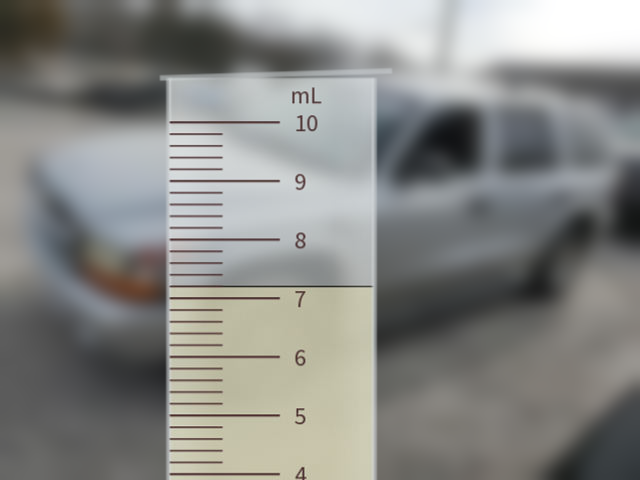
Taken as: 7.2,mL
